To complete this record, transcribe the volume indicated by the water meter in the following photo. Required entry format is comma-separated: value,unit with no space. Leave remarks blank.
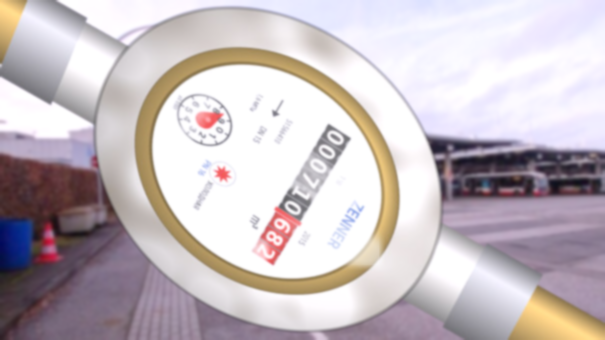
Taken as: 710.6828,m³
